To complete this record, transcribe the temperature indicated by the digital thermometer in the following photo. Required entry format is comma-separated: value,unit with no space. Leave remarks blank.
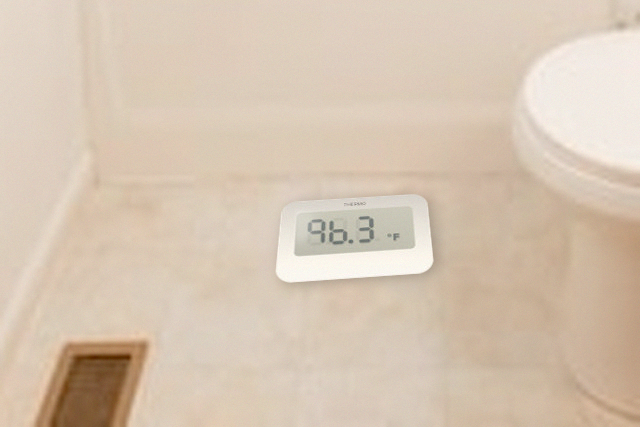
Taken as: 96.3,°F
